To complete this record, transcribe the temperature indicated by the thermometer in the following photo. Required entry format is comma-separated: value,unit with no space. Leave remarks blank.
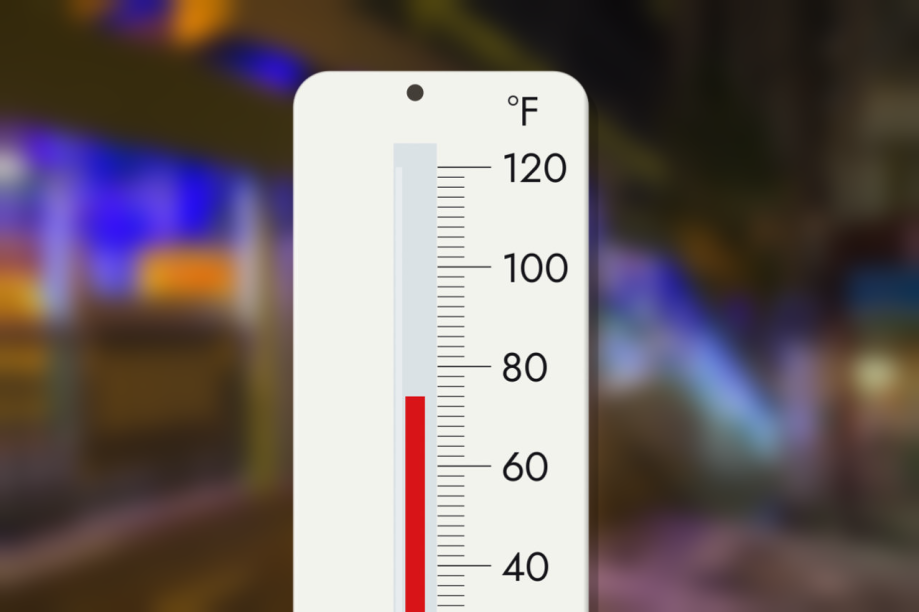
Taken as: 74,°F
